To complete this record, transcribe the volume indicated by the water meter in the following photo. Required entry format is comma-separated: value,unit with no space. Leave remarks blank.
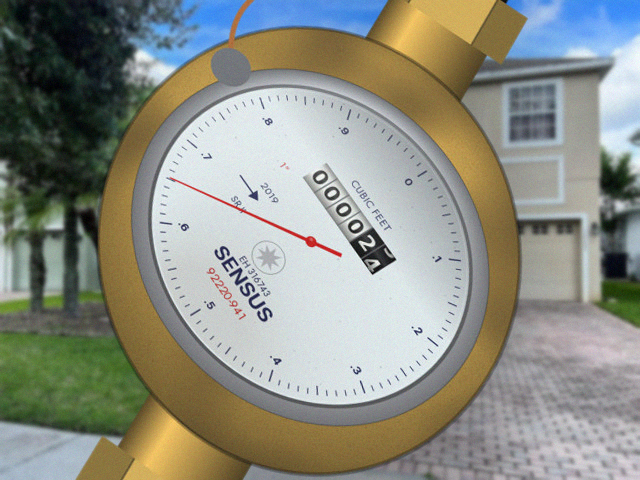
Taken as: 23.65,ft³
